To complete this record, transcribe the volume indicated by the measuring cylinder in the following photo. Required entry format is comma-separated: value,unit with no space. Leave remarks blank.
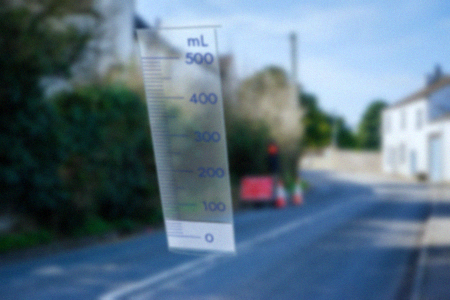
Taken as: 50,mL
